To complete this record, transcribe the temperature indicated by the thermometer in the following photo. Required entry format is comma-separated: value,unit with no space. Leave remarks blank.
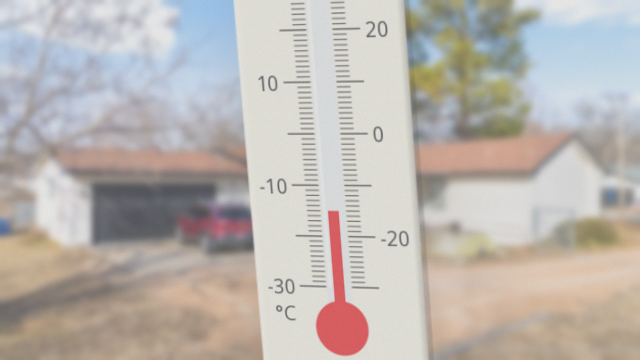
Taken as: -15,°C
